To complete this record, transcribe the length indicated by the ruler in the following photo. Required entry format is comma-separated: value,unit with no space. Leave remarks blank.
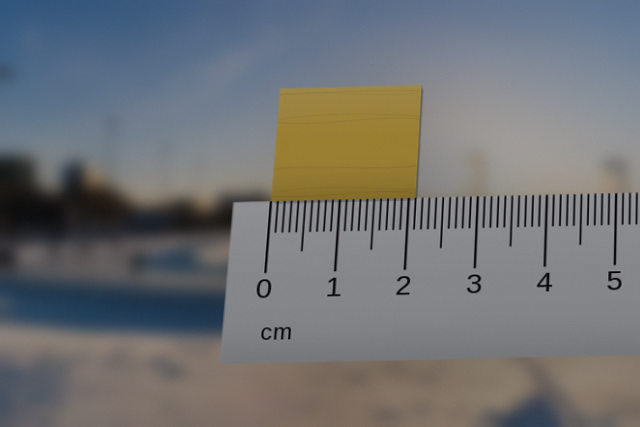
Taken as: 2.1,cm
